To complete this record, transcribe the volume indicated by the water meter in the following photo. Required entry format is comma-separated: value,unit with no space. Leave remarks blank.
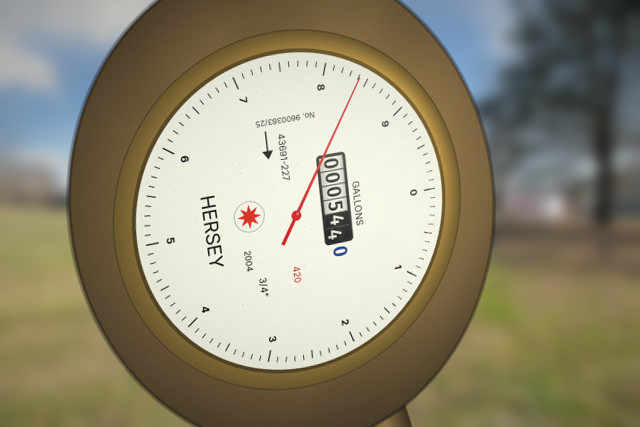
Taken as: 5438.4,gal
